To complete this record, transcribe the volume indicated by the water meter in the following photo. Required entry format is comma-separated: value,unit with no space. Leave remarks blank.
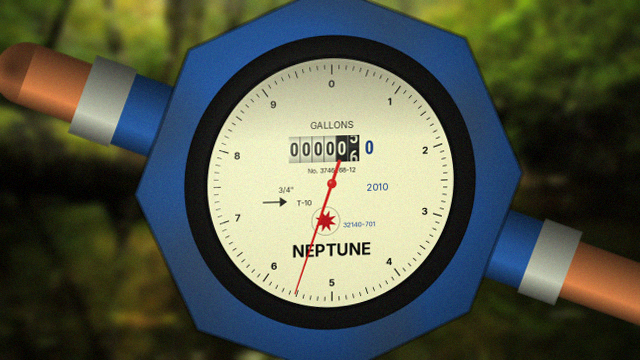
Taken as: 55.5,gal
